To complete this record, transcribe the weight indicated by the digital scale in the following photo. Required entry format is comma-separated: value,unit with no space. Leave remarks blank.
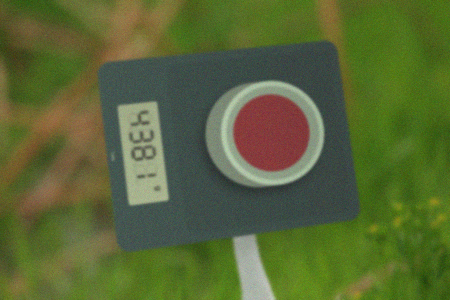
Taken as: 4381,g
